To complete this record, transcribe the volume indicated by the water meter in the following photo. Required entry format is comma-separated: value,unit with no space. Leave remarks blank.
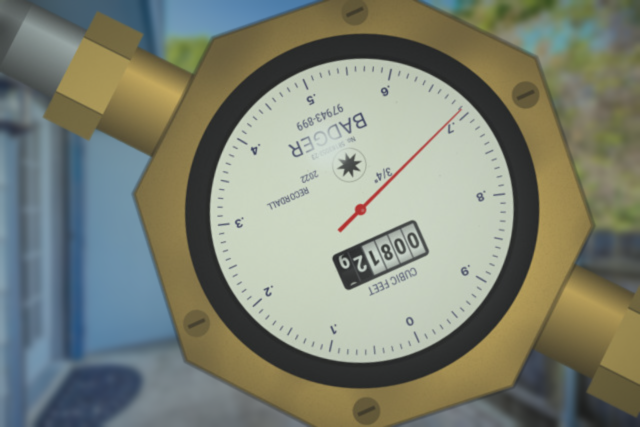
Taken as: 8128.69,ft³
